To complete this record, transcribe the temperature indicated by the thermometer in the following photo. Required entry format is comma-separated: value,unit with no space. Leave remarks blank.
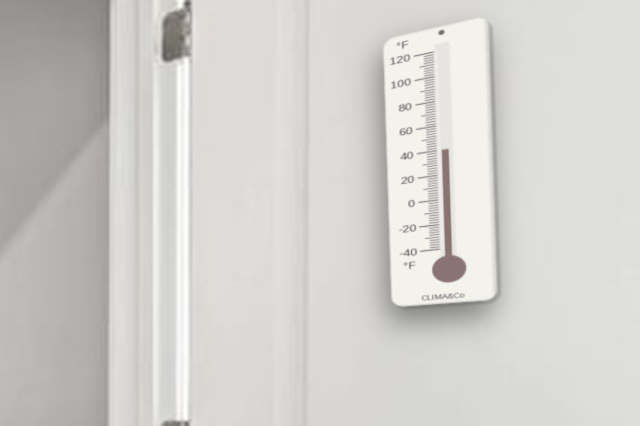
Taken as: 40,°F
